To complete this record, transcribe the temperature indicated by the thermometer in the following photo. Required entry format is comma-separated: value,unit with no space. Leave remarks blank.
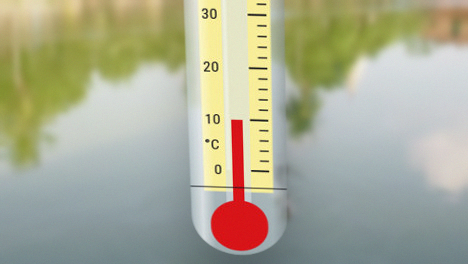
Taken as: 10,°C
